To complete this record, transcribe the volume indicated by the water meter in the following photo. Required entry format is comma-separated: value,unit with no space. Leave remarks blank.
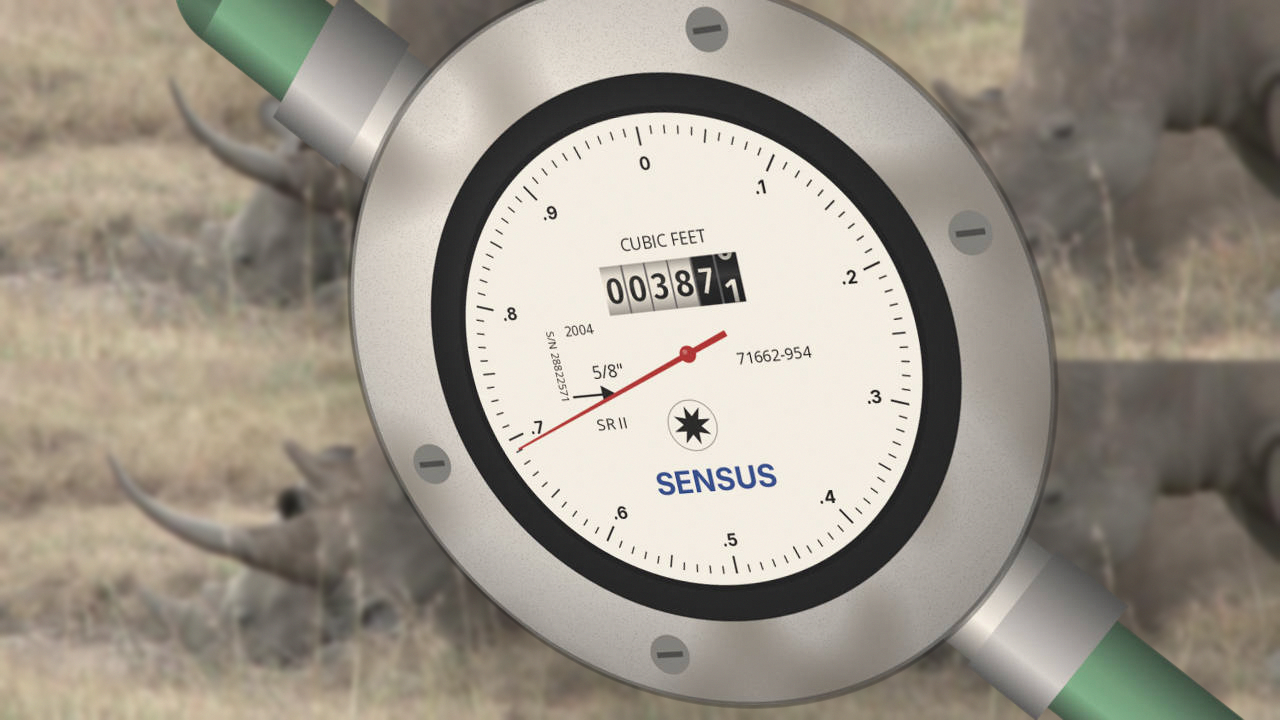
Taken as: 3870.69,ft³
